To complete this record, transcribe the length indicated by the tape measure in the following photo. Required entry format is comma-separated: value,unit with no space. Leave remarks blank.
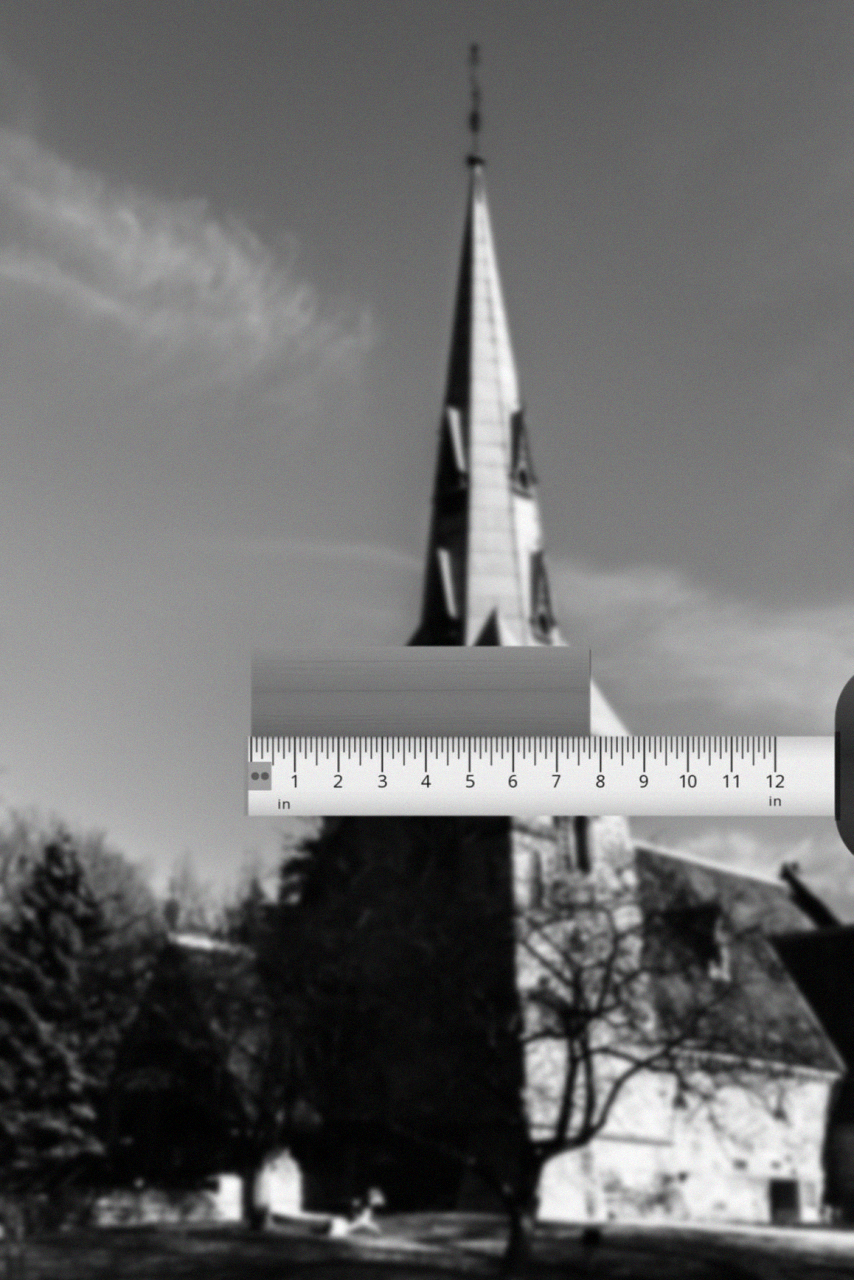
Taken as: 7.75,in
